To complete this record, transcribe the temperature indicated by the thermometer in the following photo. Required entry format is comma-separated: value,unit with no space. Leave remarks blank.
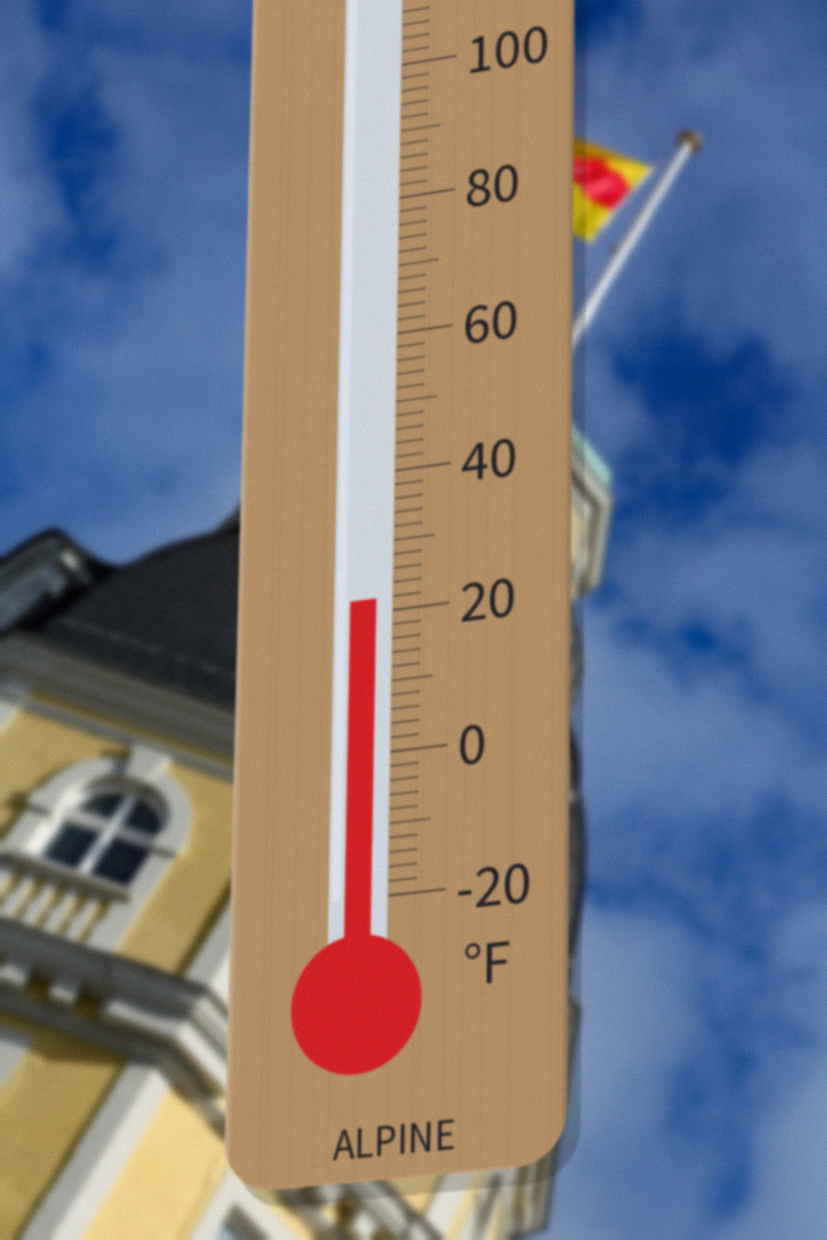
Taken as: 22,°F
